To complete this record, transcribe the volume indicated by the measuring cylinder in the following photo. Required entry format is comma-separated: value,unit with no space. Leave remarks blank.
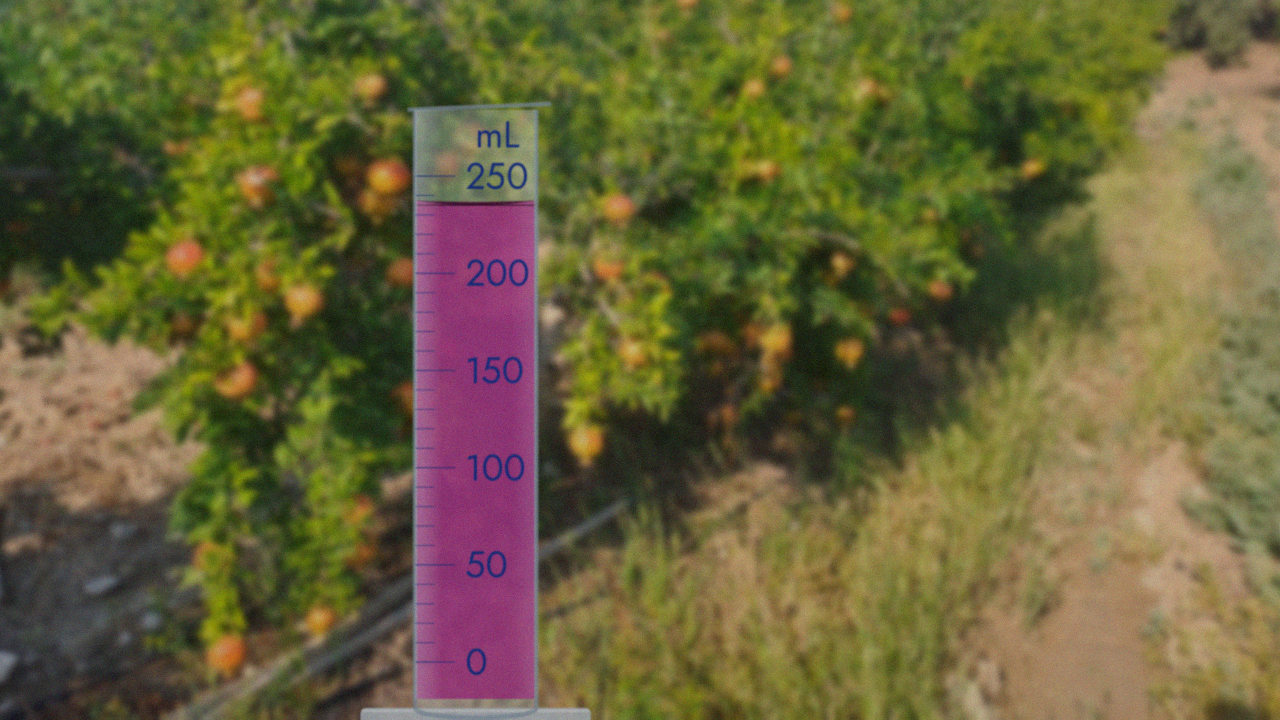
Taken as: 235,mL
